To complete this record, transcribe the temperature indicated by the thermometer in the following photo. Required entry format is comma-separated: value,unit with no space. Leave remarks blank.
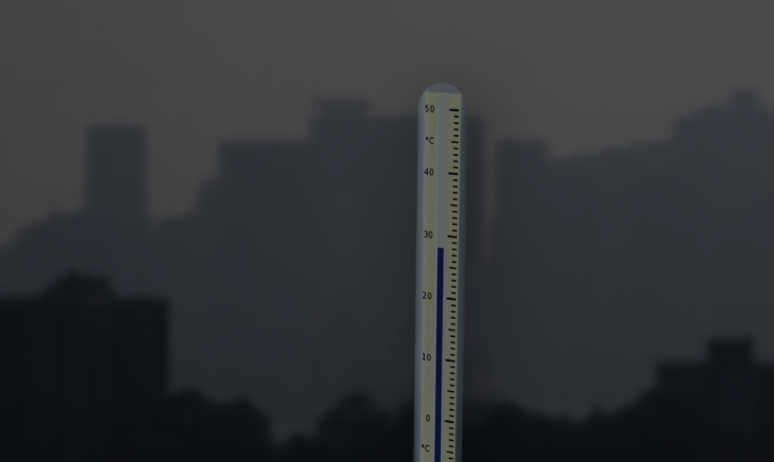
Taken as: 28,°C
